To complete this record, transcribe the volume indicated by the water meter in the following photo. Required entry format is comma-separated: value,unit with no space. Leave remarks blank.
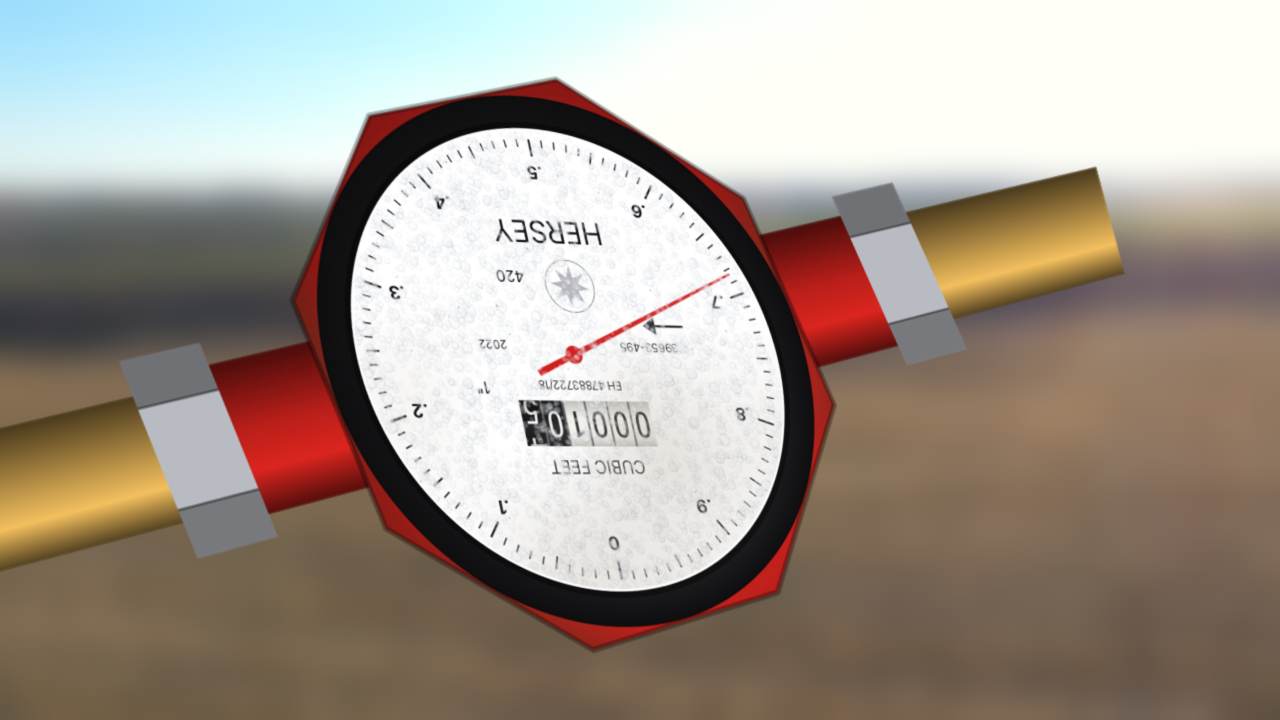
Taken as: 104.68,ft³
